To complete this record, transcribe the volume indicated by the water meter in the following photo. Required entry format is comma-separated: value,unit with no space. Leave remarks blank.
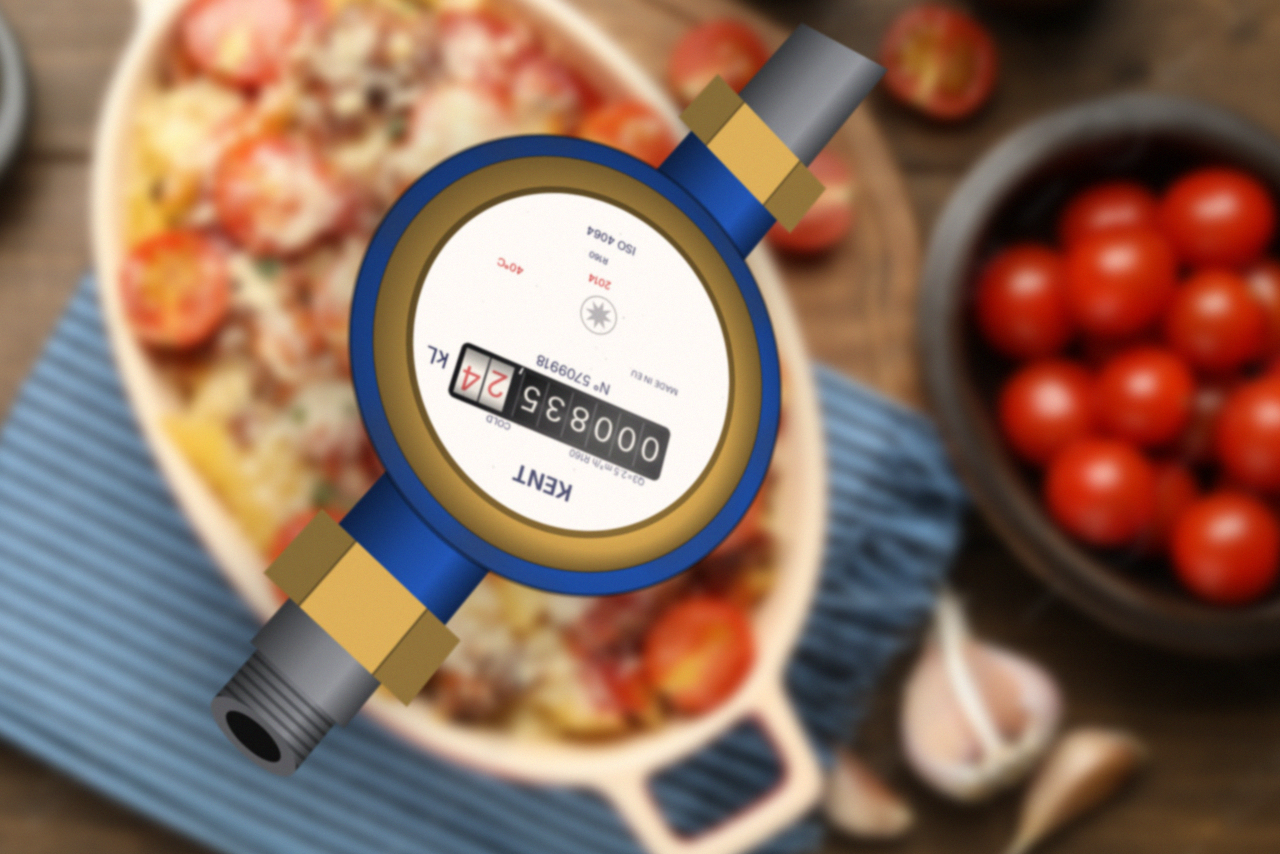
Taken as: 835.24,kL
